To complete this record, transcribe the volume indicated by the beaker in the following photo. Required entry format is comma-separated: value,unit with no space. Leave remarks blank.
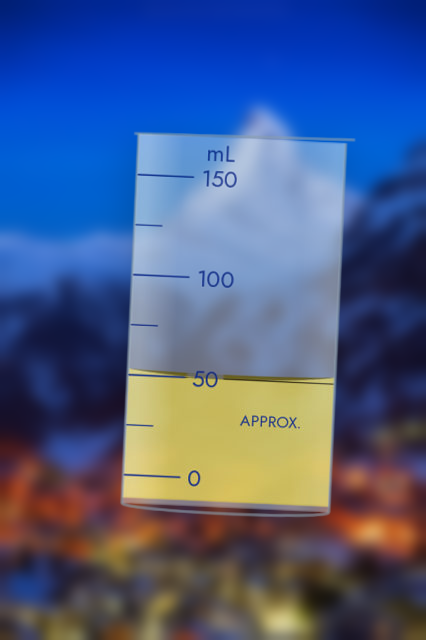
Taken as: 50,mL
